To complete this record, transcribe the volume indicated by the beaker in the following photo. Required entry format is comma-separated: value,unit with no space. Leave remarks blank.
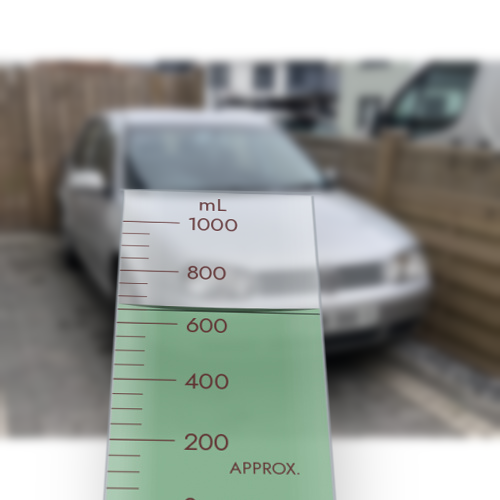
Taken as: 650,mL
